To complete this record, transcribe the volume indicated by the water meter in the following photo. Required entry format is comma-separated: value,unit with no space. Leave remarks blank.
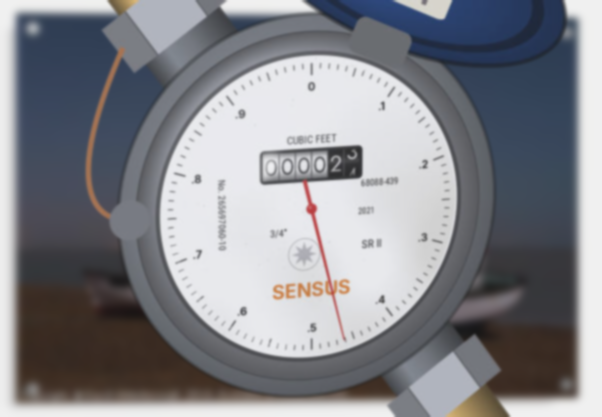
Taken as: 23.46,ft³
